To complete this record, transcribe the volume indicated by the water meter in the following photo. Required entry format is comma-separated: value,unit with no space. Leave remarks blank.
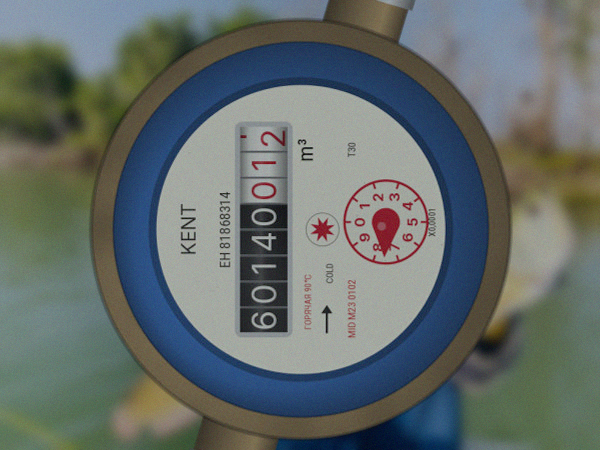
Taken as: 60140.0117,m³
